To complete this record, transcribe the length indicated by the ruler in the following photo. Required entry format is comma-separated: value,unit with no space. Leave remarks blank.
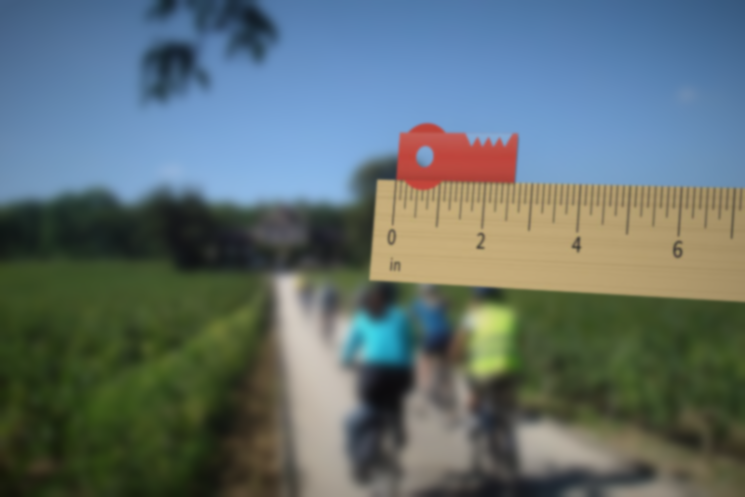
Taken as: 2.625,in
